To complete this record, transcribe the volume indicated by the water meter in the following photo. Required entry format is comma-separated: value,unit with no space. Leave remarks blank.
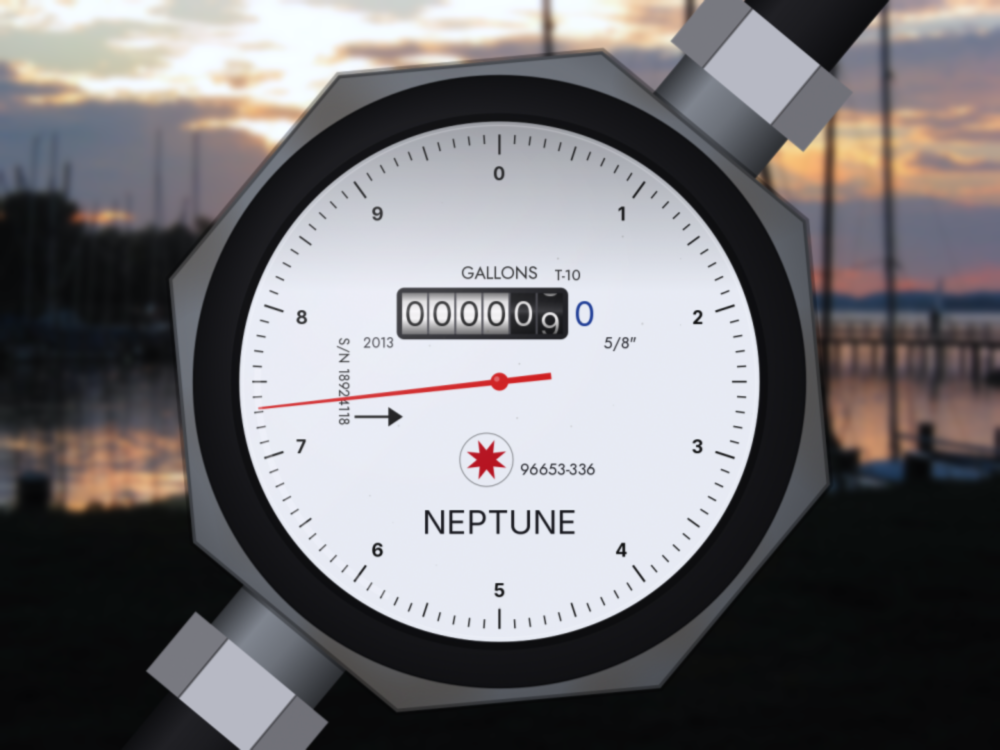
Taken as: 87.3,gal
